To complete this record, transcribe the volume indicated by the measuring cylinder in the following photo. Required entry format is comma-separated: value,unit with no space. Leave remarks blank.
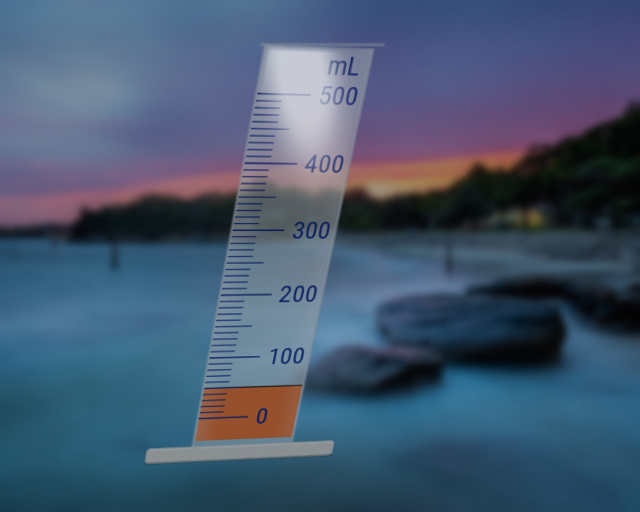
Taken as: 50,mL
